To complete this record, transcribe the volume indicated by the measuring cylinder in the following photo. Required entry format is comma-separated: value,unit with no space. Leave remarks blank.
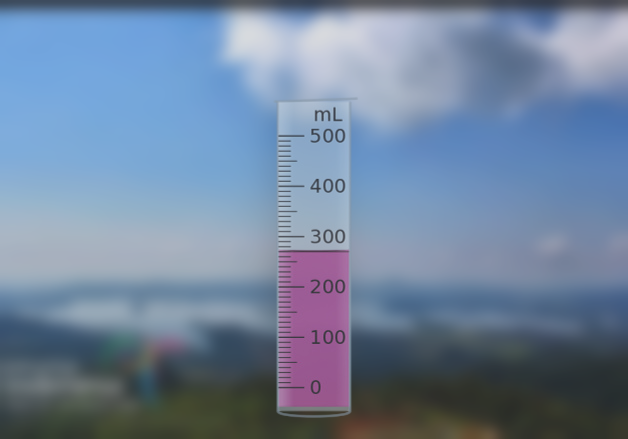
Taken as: 270,mL
